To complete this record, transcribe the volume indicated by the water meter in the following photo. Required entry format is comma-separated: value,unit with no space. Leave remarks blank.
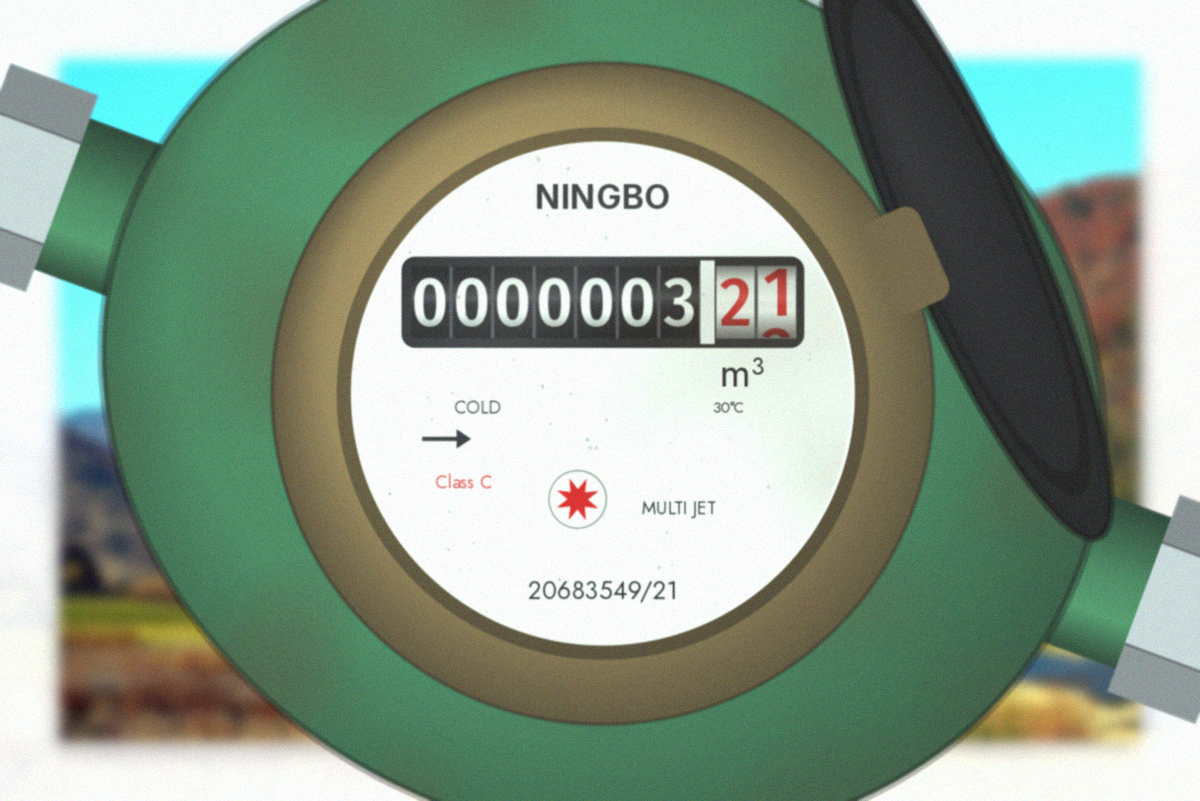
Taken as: 3.21,m³
